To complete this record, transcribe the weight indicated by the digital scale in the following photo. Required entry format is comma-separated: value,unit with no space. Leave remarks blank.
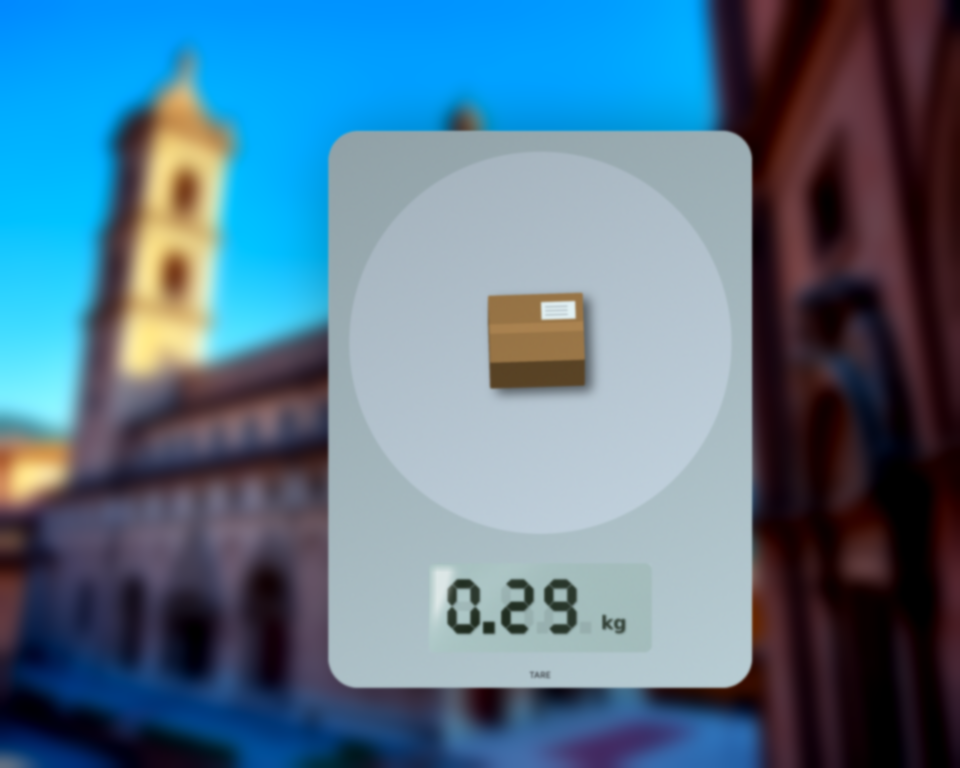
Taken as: 0.29,kg
